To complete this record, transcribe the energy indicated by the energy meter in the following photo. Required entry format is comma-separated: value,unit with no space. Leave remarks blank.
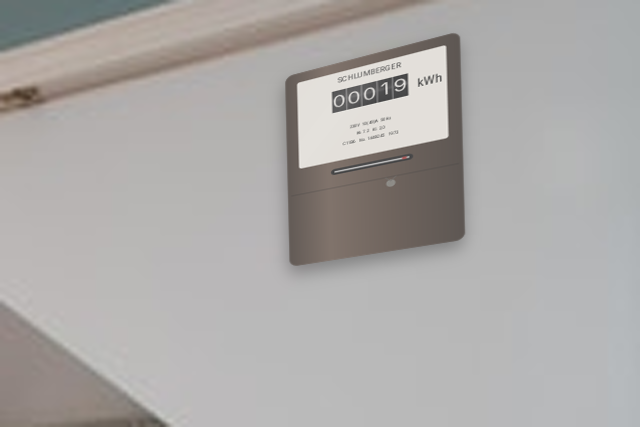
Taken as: 19,kWh
